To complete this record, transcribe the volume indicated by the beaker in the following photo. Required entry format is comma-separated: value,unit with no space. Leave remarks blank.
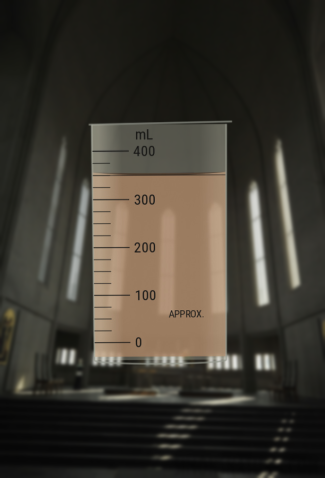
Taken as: 350,mL
